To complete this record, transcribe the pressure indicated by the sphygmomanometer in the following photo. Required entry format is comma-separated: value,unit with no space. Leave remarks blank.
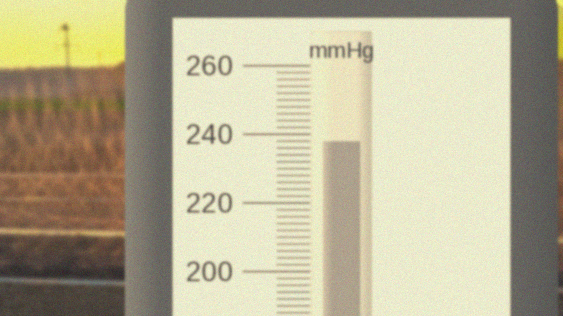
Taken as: 238,mmHg
